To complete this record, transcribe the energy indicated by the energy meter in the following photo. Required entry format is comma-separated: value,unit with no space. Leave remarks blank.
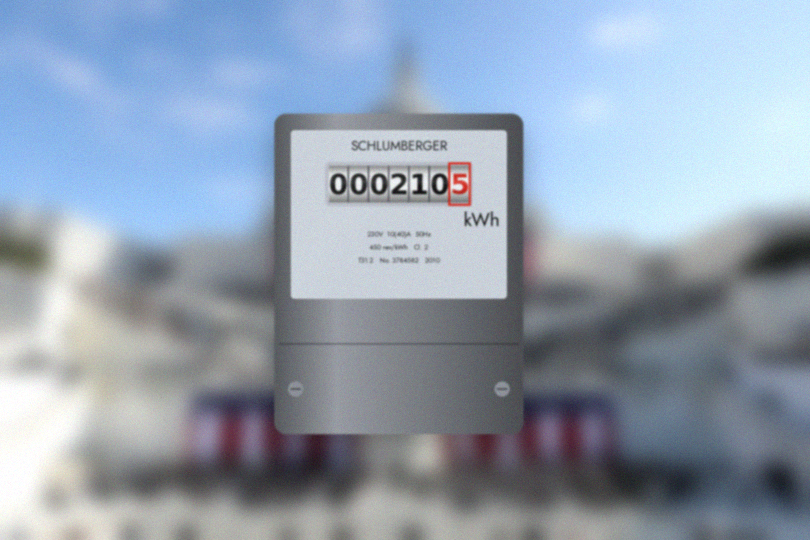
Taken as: 210.5,kWh
